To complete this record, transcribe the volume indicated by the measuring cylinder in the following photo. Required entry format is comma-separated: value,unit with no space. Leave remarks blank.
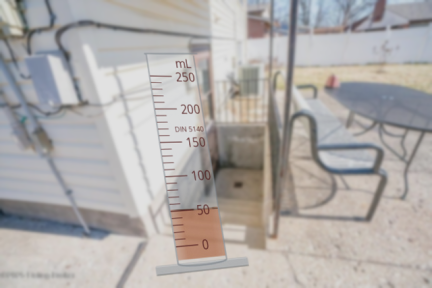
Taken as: 50,mL
